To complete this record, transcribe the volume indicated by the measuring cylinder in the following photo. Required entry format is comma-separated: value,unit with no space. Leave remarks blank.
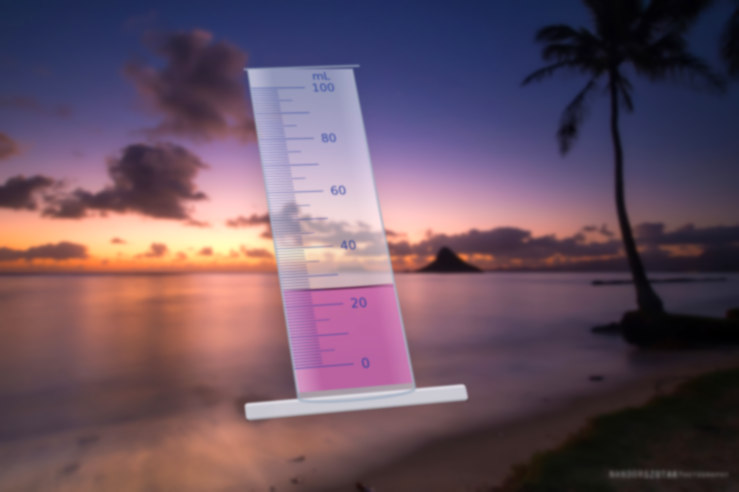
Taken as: 25,mL
